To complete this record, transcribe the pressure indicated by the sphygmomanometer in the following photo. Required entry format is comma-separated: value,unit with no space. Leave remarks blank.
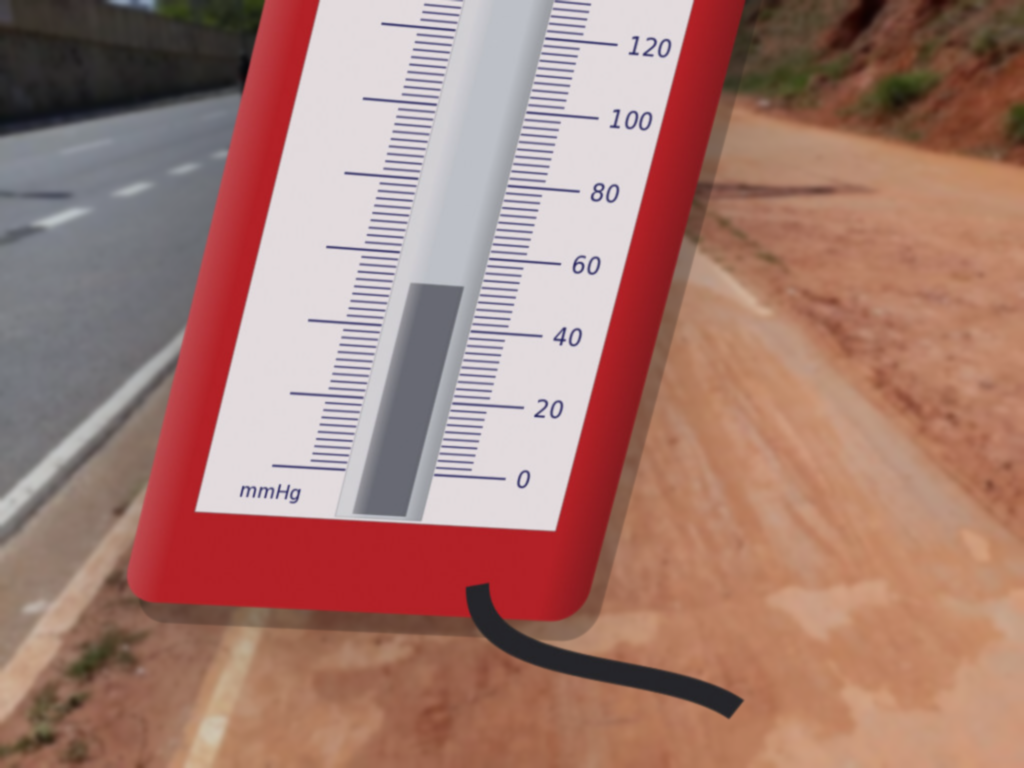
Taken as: 52,mmHg
